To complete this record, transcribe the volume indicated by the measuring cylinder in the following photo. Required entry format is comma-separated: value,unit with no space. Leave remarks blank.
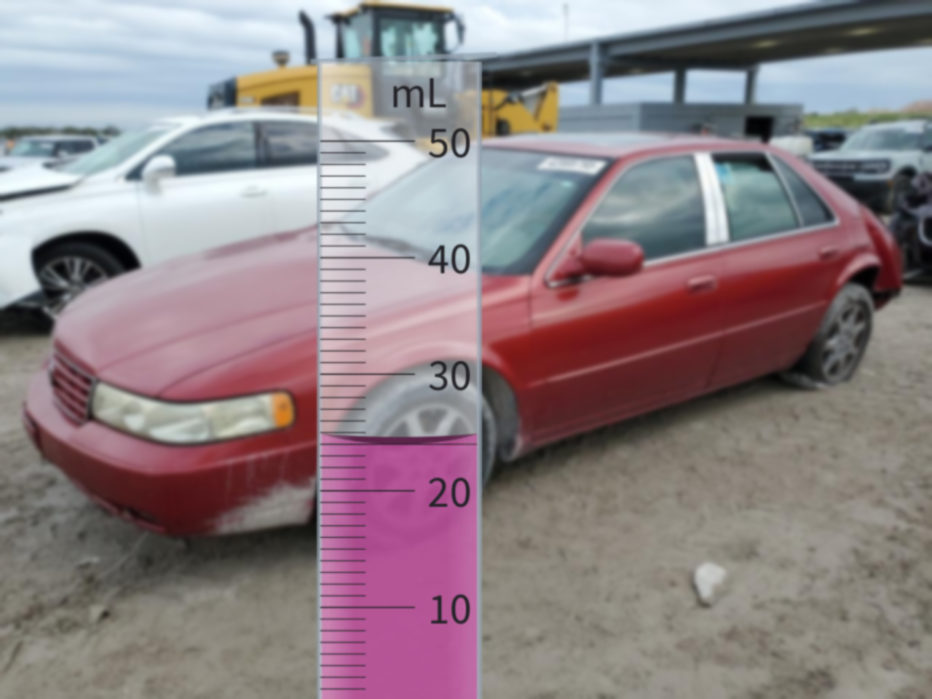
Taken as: 24,mL
